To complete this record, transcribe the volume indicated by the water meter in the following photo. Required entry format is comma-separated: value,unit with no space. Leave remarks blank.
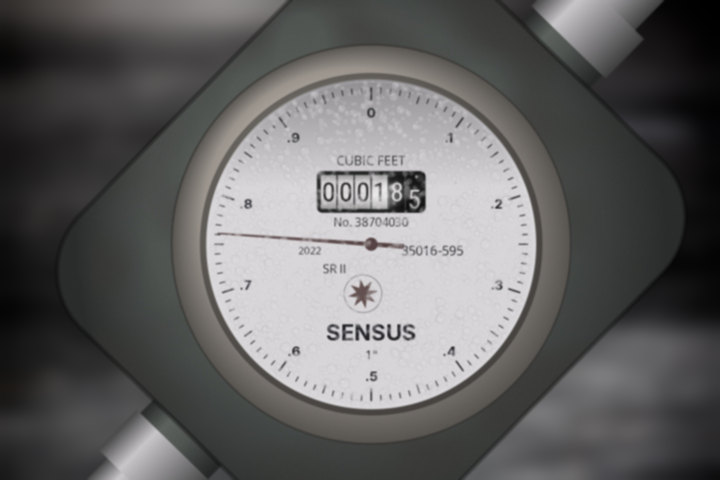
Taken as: 184.76,ft³
